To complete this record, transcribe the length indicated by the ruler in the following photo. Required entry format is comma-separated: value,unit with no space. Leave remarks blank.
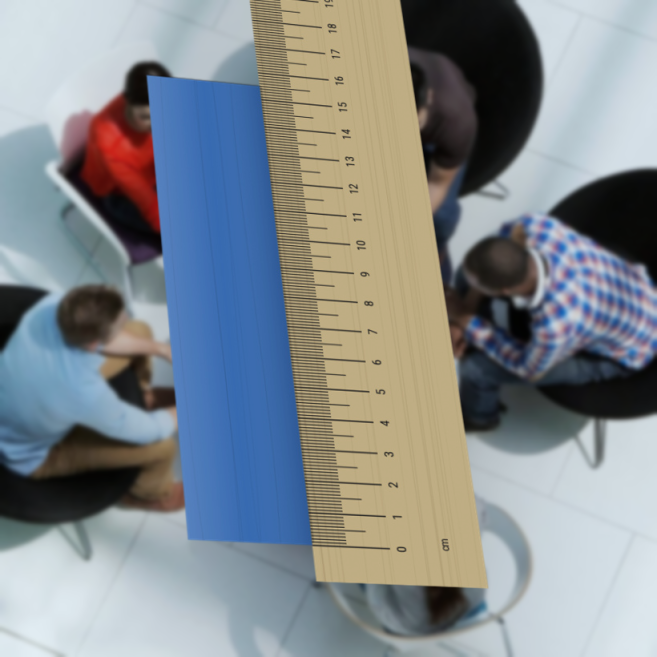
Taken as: 15.5,cm
